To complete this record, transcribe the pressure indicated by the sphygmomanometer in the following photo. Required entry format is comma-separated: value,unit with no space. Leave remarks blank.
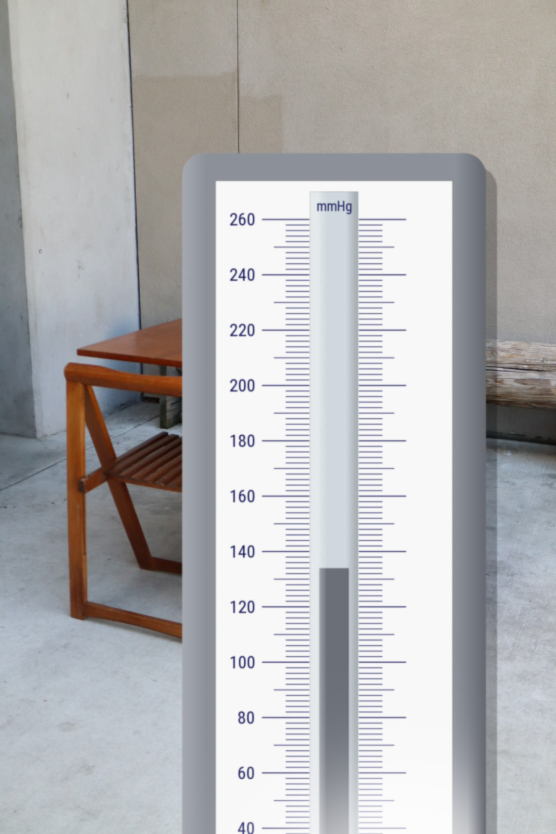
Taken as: 134,mmHg
